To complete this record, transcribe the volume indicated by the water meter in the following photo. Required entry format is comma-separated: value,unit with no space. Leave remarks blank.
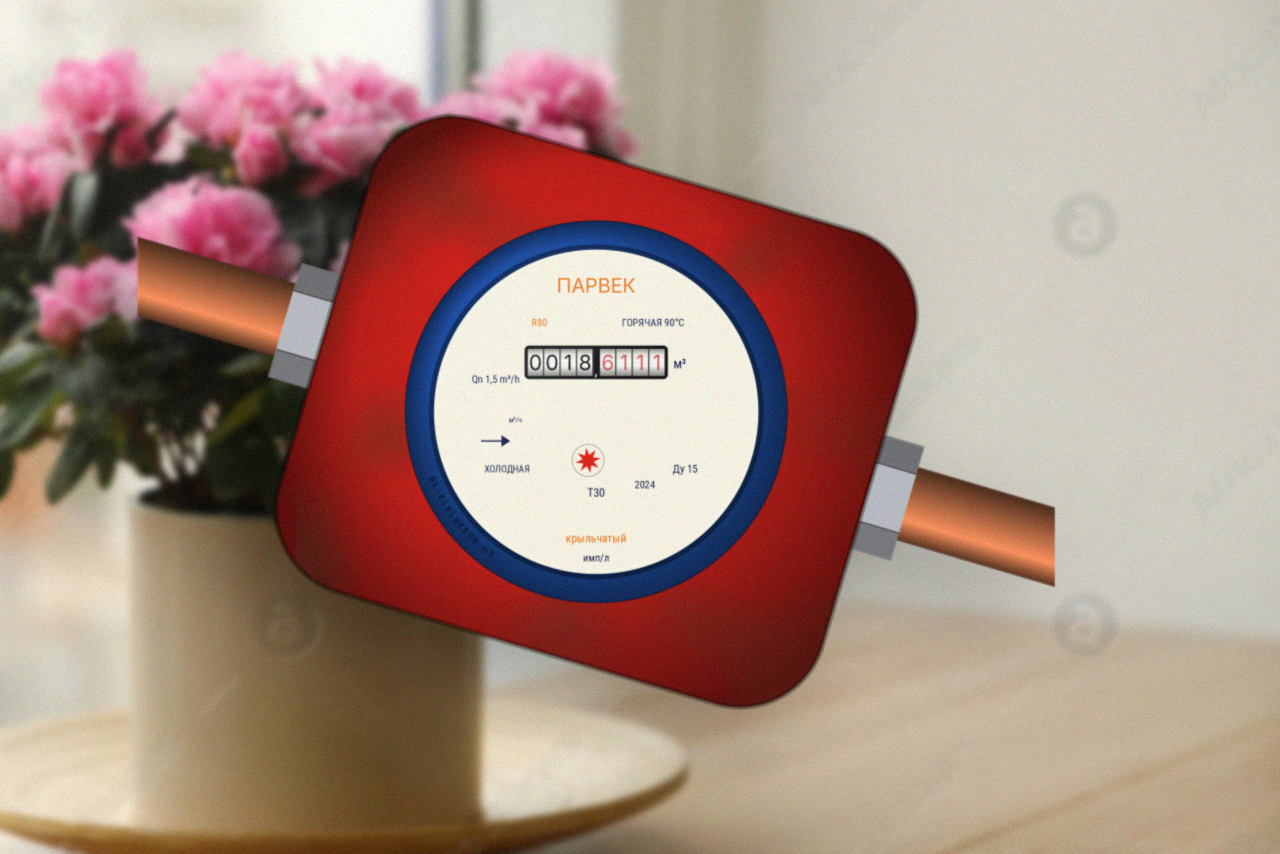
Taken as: 18.6111,m³
